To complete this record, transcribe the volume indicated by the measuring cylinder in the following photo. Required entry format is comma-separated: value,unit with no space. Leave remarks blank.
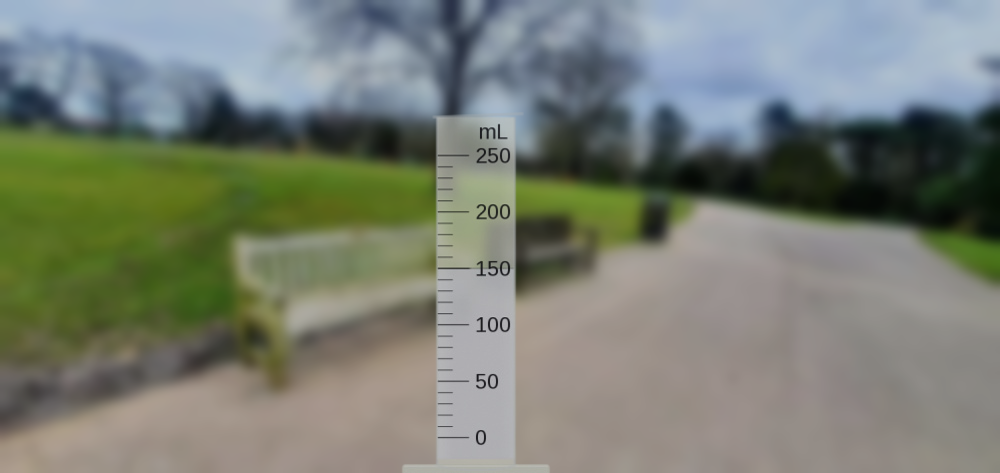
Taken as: 150,mL
